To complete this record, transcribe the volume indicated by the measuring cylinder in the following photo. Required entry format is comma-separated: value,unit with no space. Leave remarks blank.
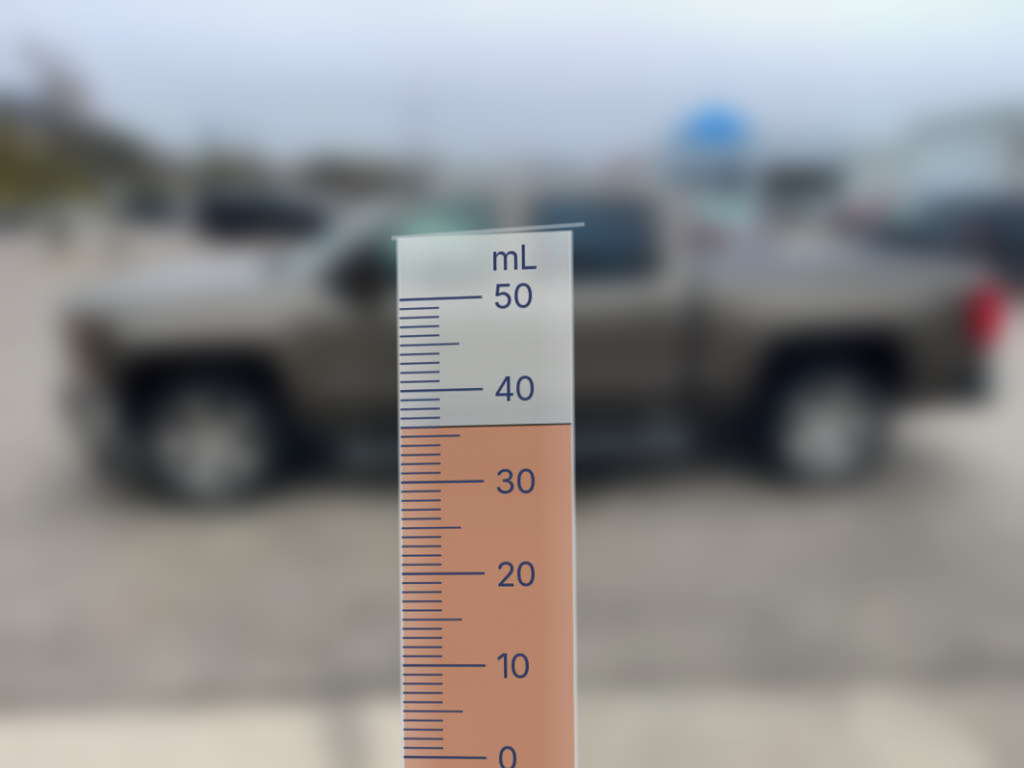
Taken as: 36,mL
